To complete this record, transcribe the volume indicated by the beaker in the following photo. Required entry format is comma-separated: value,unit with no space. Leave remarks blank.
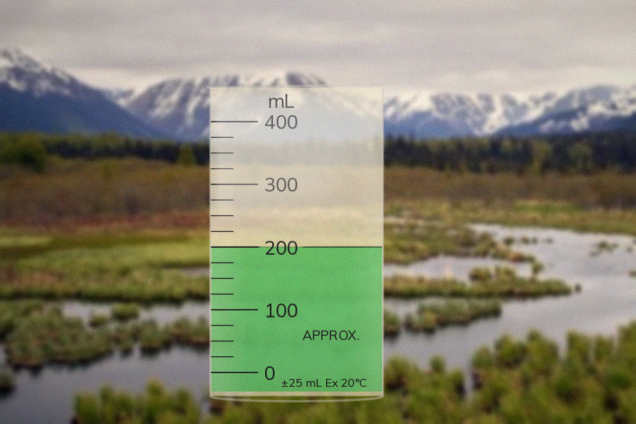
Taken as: 200,mL
